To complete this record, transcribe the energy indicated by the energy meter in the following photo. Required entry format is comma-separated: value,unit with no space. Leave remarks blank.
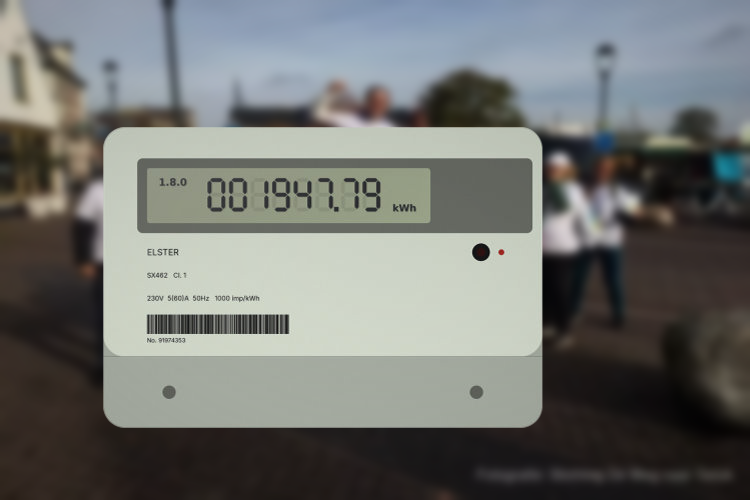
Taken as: 1947.79,kWh
